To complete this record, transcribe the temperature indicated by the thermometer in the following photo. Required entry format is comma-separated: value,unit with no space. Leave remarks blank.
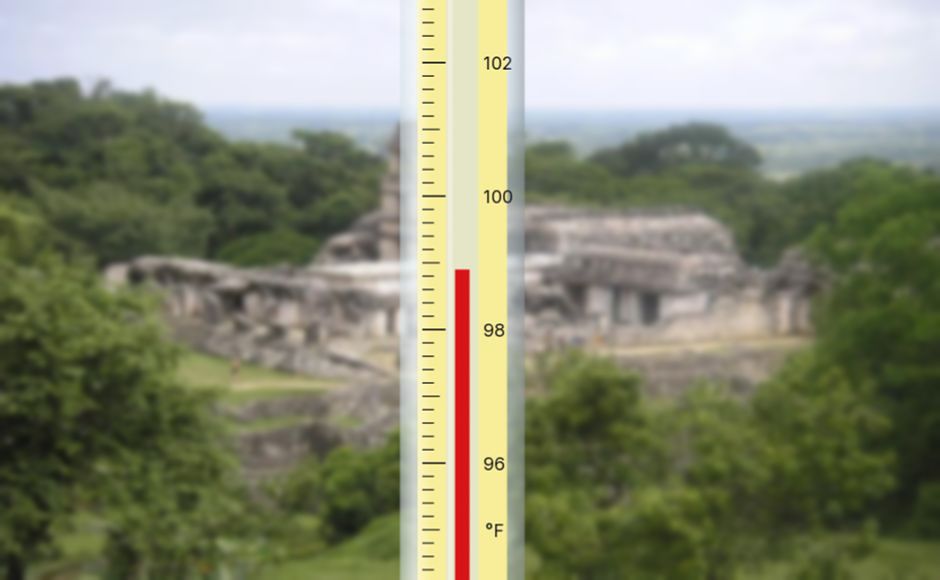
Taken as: 98.9,°F
